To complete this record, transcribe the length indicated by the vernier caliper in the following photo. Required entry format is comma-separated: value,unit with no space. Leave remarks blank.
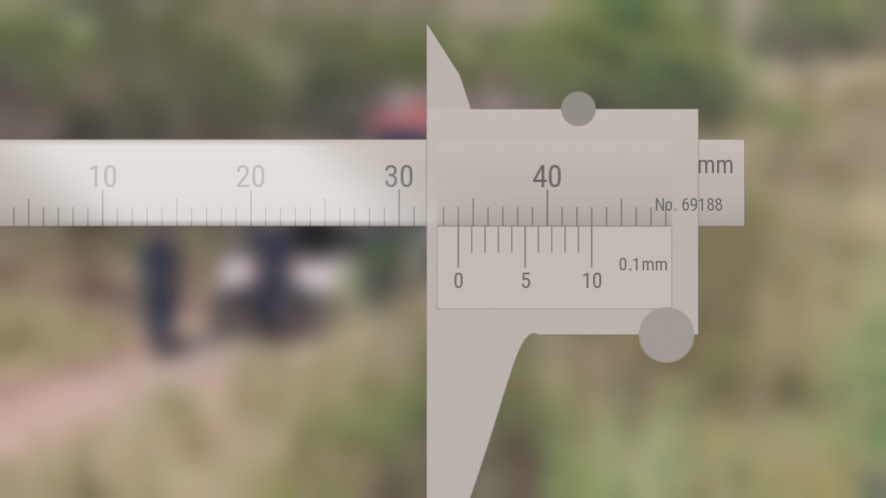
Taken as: 34.0,mm
